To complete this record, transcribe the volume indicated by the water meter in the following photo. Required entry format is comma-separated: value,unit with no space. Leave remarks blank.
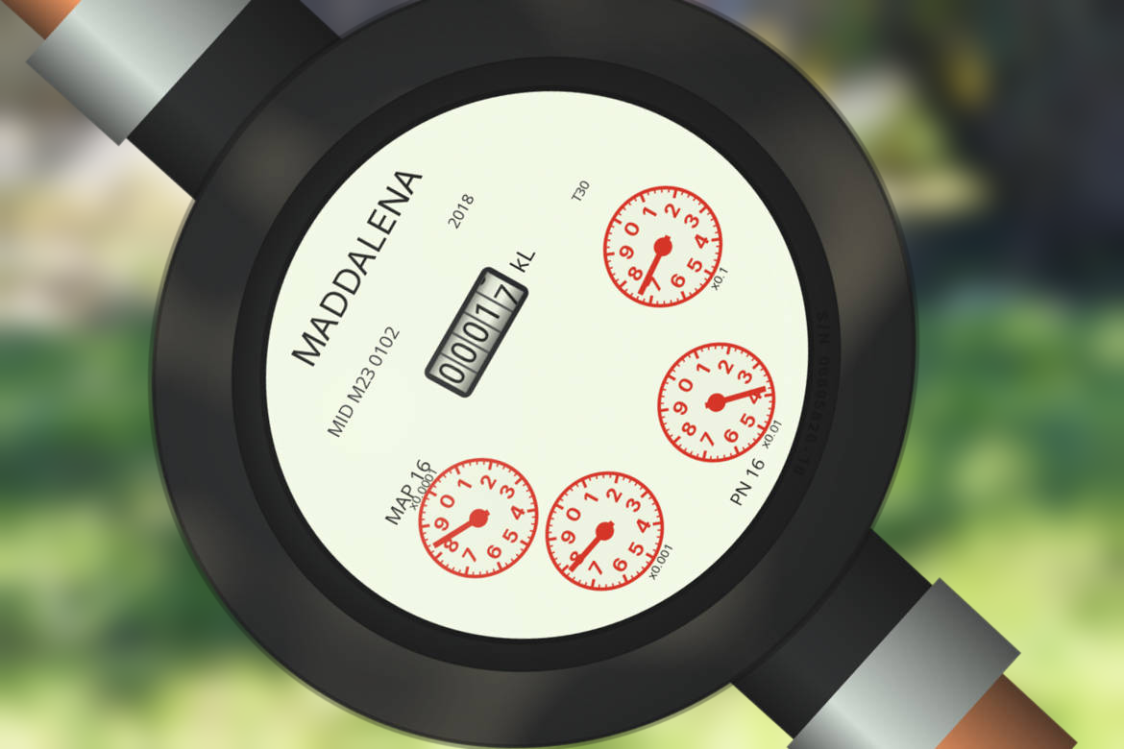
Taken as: 16.7378,kL
